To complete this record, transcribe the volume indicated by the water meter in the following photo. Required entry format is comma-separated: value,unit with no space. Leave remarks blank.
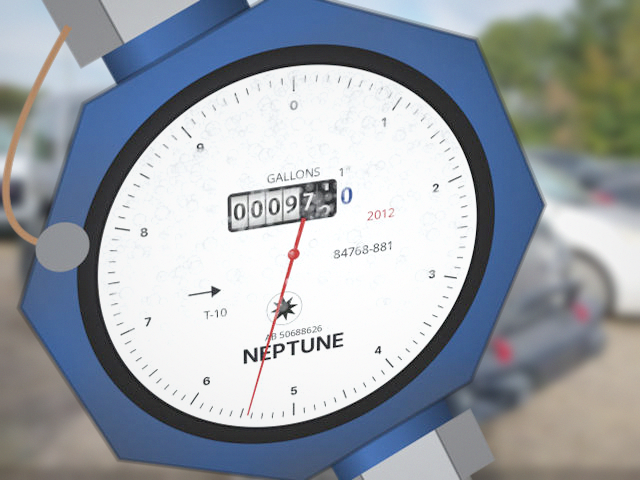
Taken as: 9715.4,gal
